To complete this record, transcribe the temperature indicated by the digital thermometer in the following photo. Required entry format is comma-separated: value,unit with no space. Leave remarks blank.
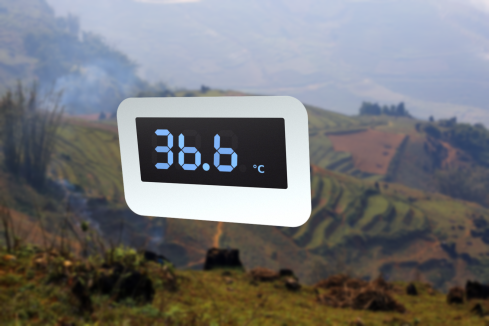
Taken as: 36.6,°C
